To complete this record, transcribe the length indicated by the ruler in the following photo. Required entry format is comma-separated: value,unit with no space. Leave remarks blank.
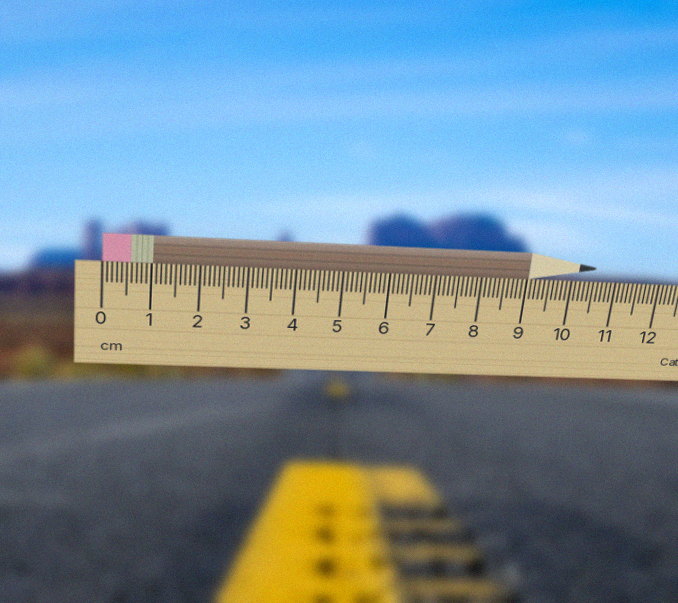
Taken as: 10.5,cm
